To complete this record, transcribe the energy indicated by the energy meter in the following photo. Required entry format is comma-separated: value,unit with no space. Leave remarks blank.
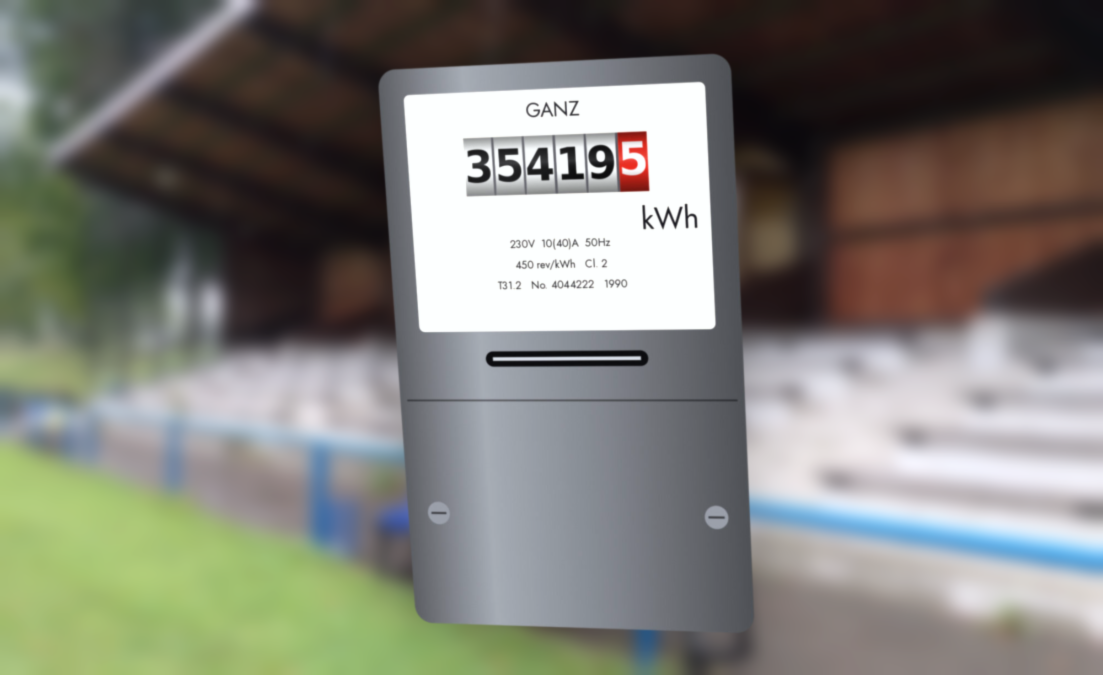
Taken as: 35419.5,kWh
